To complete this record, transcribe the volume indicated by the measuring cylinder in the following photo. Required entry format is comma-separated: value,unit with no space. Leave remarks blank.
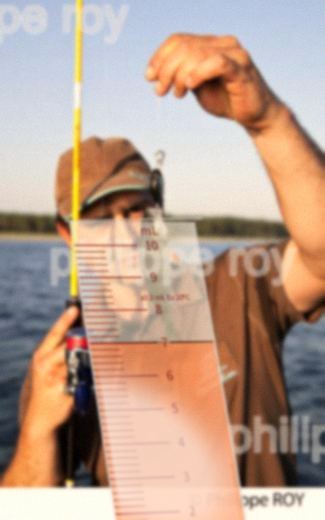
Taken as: 7,mL
